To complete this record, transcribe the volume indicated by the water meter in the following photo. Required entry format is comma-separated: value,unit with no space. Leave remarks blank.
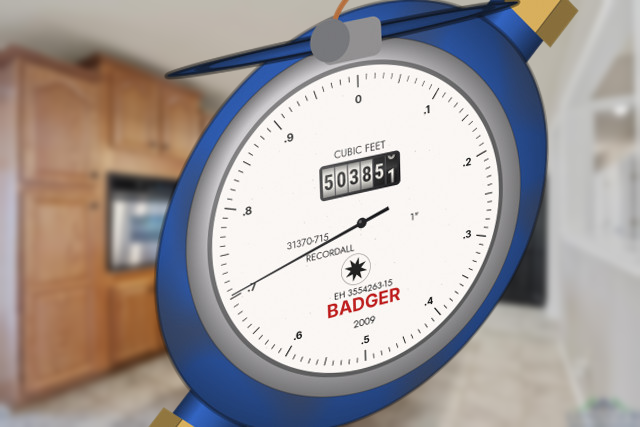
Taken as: 503850.70,ft³
